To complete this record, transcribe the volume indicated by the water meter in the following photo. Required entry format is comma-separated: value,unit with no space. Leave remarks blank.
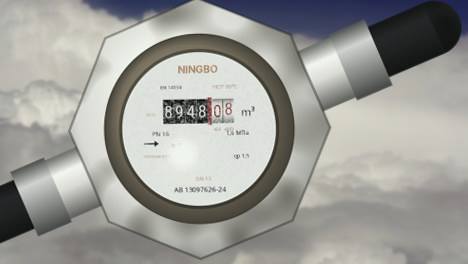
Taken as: 8948.08,m³
